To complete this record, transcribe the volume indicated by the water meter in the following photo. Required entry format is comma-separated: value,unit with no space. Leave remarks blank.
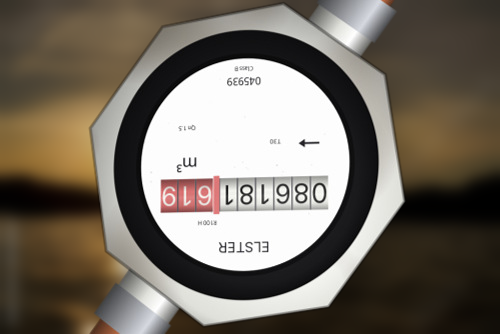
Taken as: 86181.619,m³
